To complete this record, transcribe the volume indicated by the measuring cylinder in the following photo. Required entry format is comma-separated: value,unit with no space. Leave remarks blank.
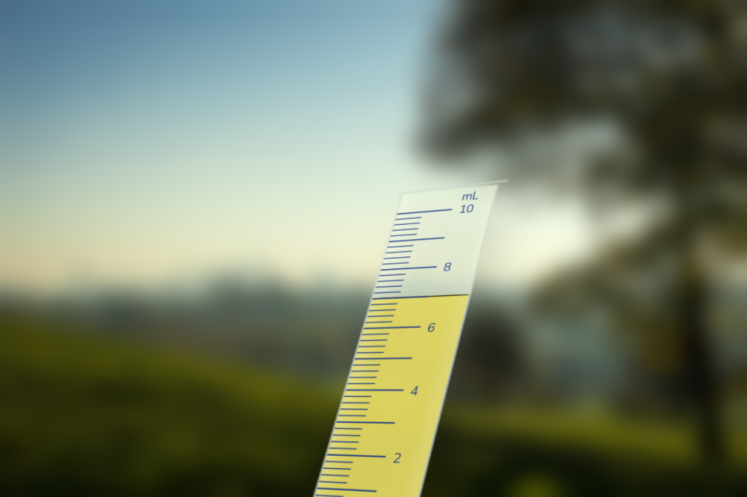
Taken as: 7,mL
